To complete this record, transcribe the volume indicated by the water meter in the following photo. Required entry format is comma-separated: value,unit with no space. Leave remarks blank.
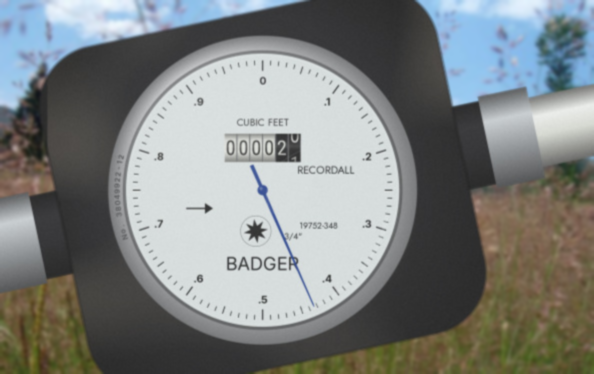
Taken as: 20.43,ft³
